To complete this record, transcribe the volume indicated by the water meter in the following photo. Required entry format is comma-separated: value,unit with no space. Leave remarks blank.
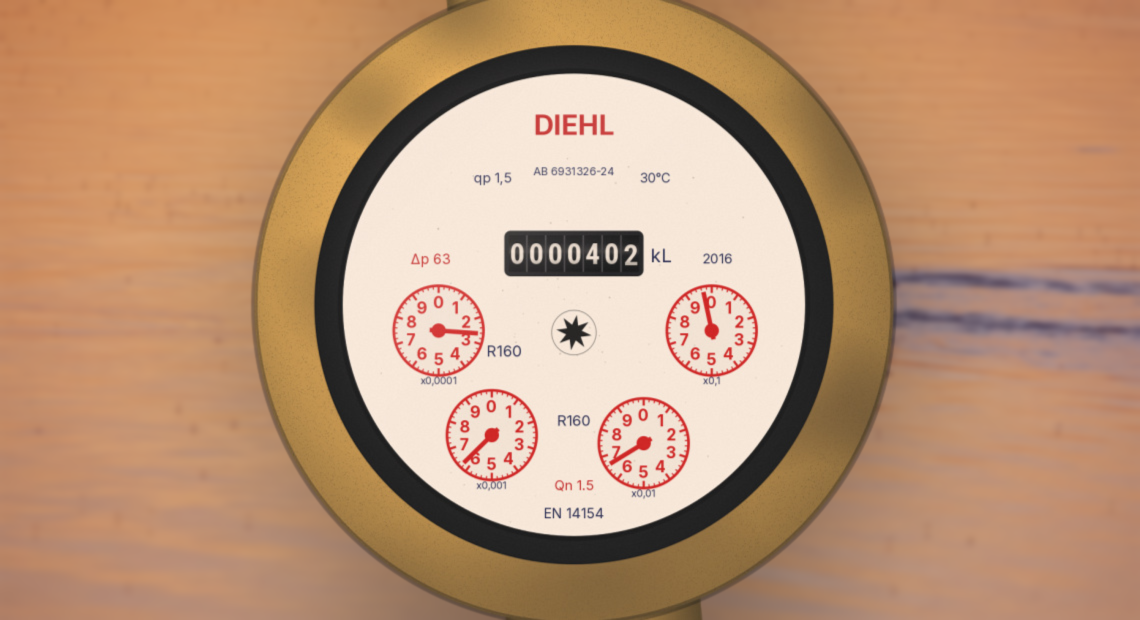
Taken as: 401.9662,kL
